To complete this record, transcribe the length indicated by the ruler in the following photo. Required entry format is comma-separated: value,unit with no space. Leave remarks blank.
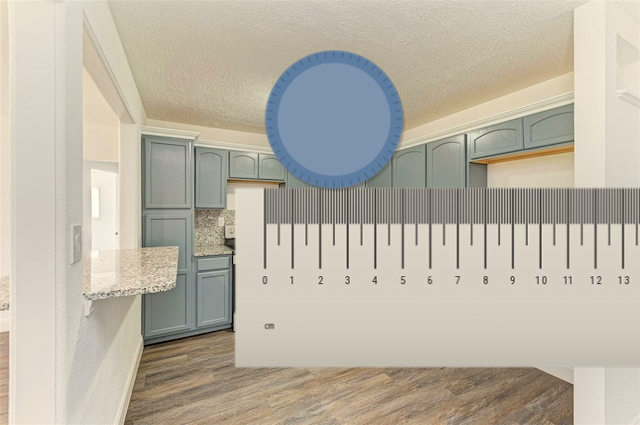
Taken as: 5,cm
